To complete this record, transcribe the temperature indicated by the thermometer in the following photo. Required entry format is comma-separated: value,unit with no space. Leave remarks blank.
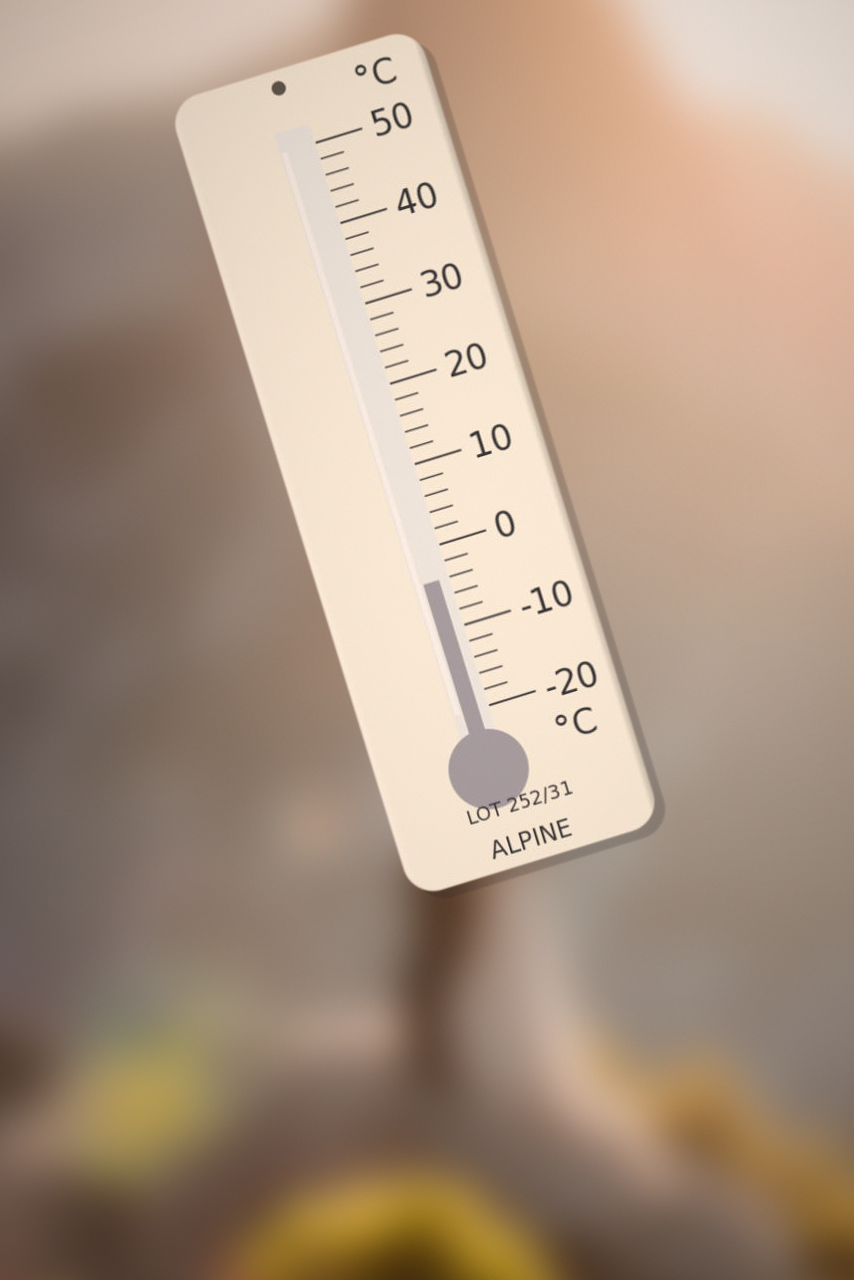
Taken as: -4,°C
